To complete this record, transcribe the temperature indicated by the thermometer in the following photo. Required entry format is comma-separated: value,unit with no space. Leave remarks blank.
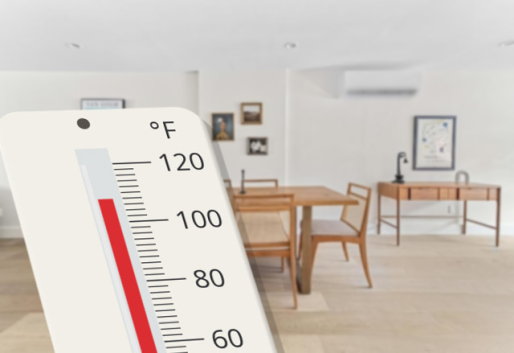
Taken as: 108,°F
